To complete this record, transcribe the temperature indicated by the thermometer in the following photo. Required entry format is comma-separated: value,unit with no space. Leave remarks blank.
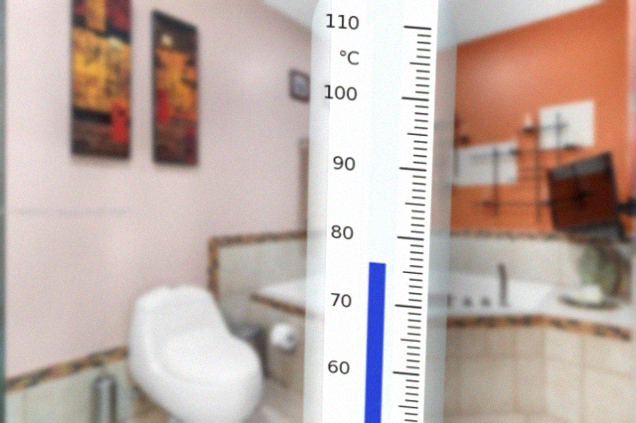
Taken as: 76,°C
